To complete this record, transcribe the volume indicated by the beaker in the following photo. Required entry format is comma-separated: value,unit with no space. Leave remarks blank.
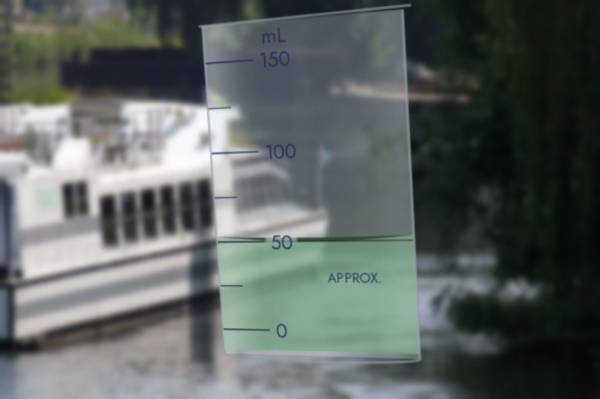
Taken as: 50,mL
